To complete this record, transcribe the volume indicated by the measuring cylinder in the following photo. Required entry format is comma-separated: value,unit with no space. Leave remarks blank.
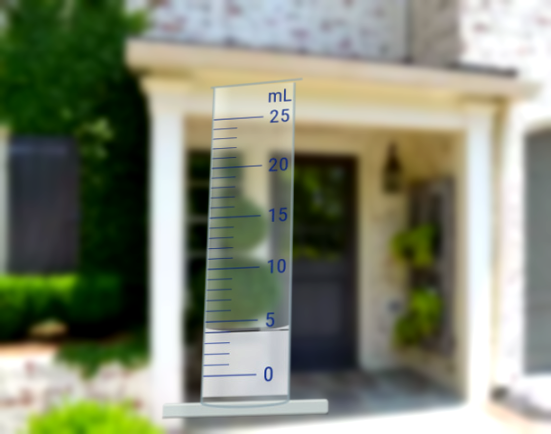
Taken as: 4,mL
